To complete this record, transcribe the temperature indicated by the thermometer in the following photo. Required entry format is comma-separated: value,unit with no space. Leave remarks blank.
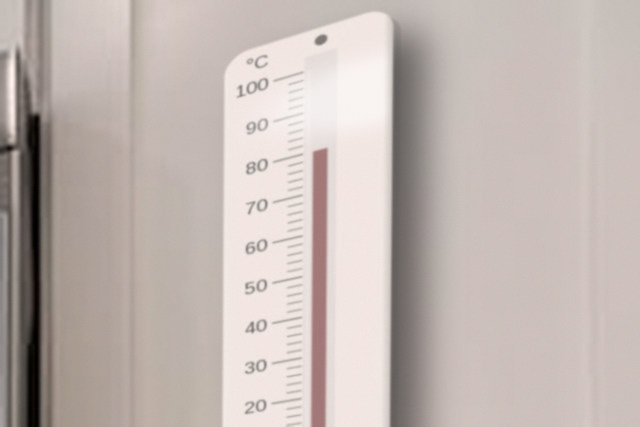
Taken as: 80,°C
